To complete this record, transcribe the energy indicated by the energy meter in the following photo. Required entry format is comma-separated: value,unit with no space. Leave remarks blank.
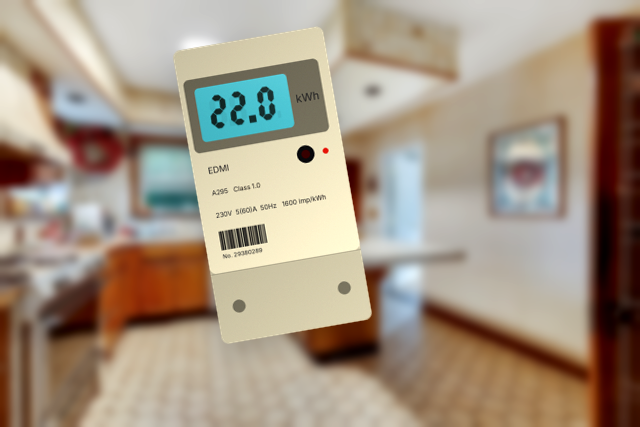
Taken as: 22.0,kWh
